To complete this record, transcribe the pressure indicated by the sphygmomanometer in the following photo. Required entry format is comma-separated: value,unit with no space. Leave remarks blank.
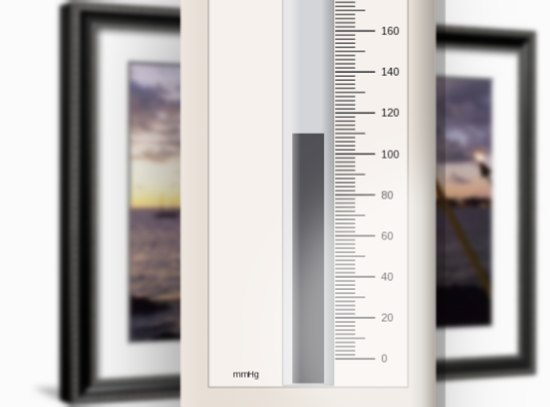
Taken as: 110,mmHg
